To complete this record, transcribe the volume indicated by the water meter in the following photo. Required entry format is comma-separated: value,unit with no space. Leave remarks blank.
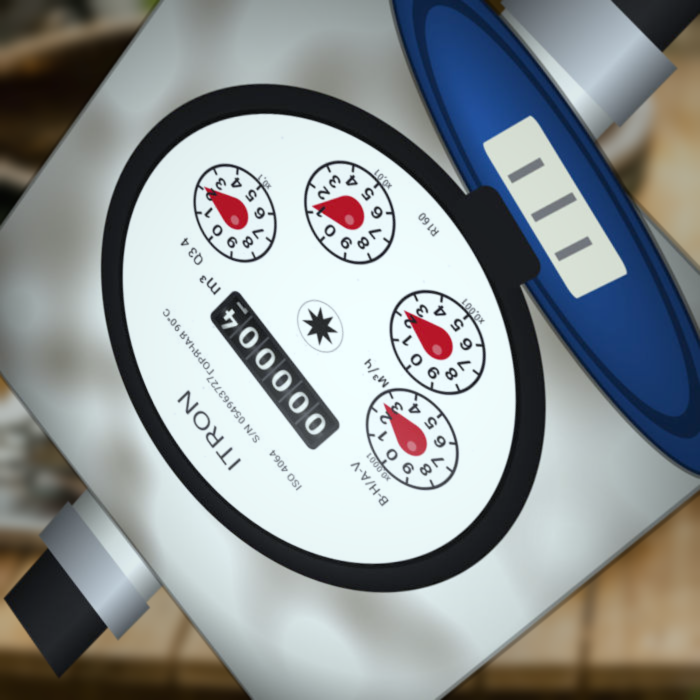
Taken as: 4.2122,m³
